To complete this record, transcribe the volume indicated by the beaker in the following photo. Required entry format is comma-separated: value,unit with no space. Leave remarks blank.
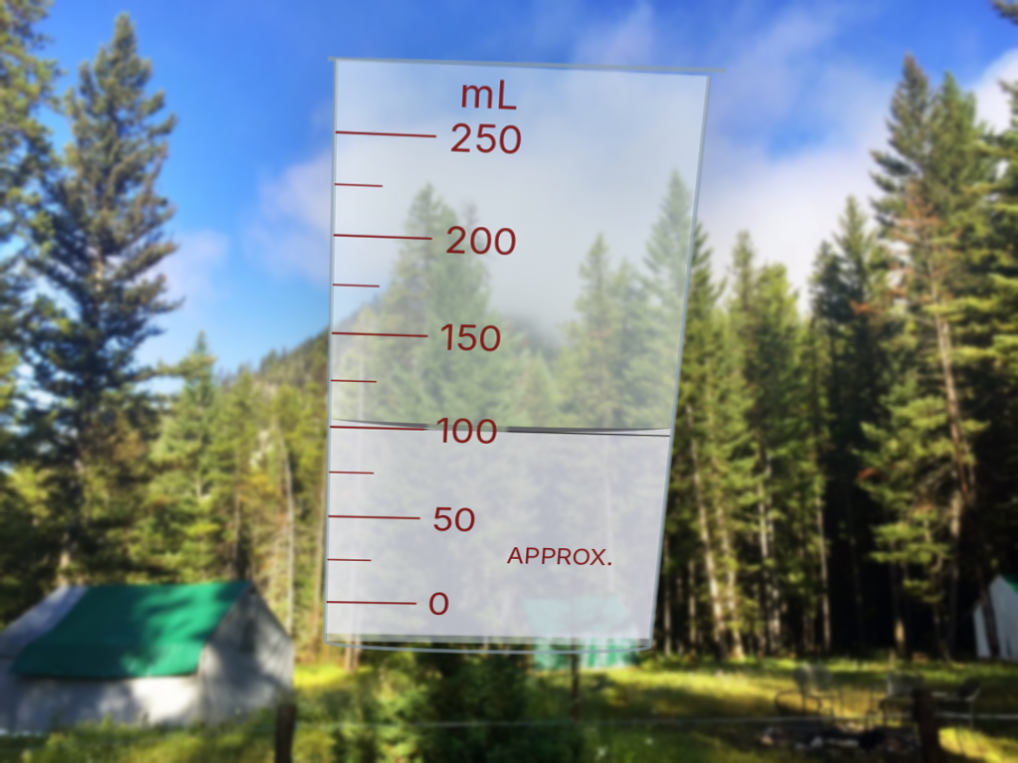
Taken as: 100,mL
